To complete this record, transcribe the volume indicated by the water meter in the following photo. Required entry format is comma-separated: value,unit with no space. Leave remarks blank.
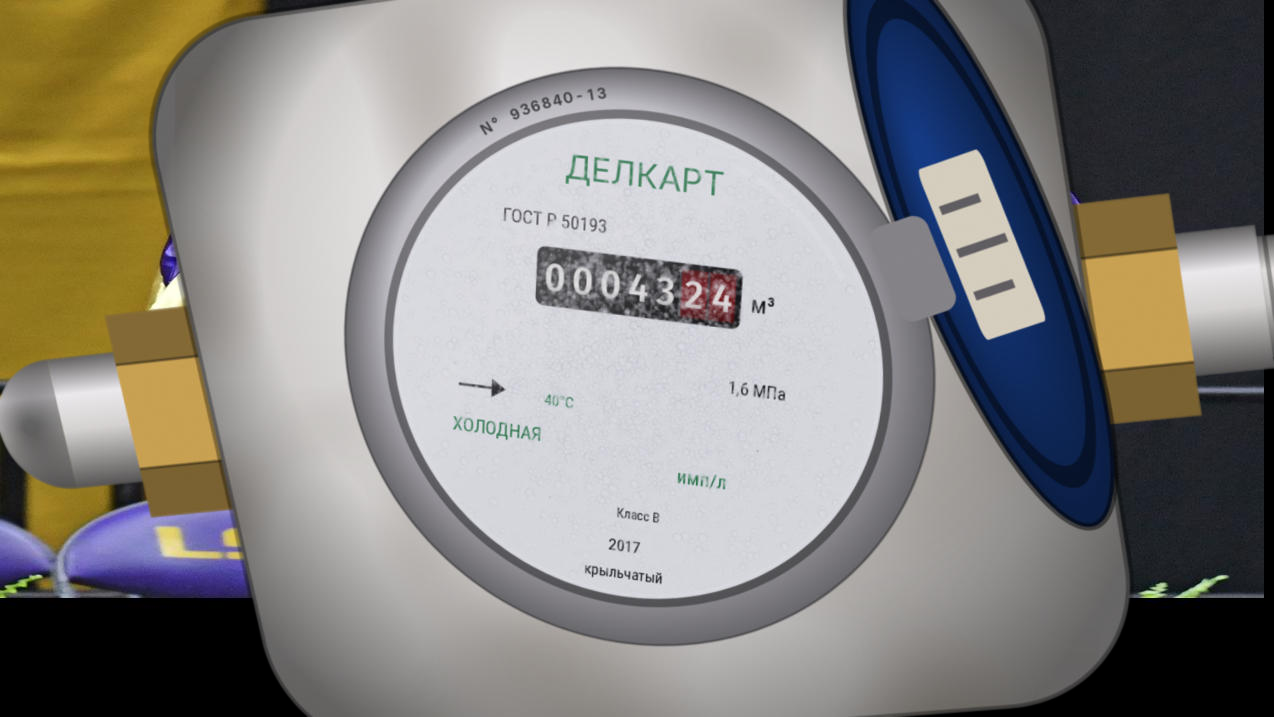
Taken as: 43.24,m³
